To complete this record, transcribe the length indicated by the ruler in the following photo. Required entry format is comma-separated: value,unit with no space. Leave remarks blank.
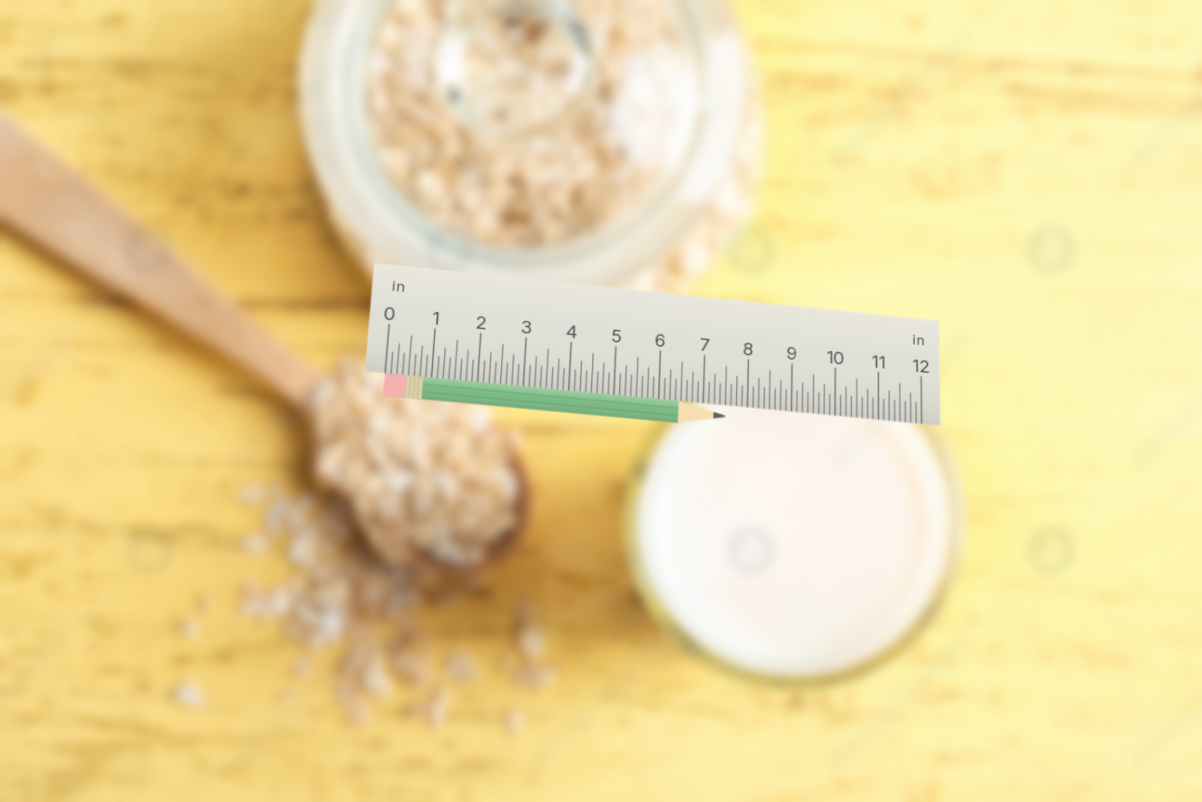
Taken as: 7.5,in
